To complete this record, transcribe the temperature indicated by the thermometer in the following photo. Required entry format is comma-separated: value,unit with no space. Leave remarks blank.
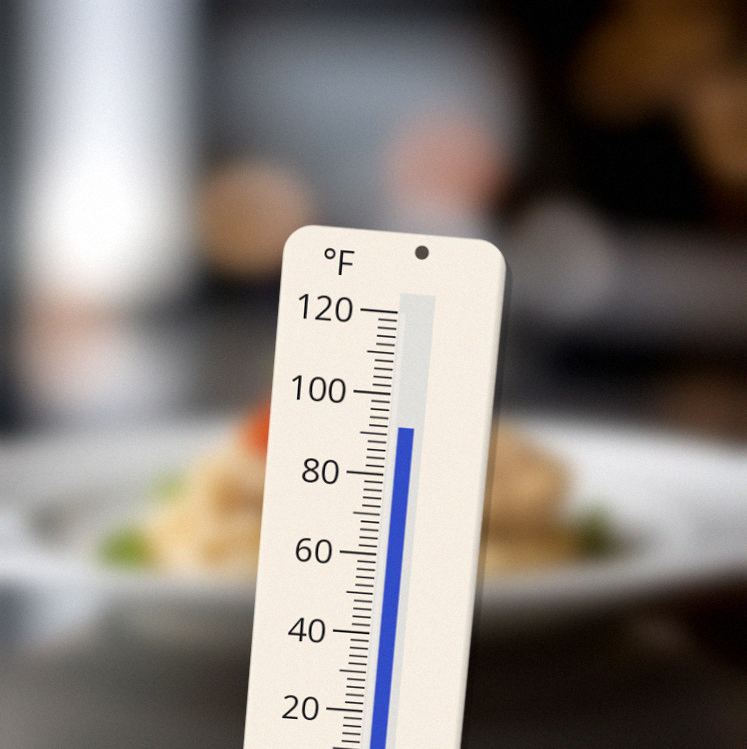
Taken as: 92,°F
